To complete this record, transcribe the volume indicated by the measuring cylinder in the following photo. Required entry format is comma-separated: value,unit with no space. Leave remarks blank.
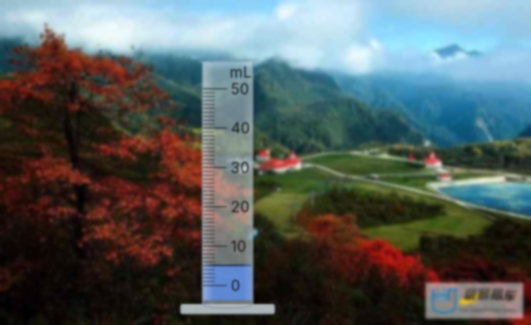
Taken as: 5,mL
